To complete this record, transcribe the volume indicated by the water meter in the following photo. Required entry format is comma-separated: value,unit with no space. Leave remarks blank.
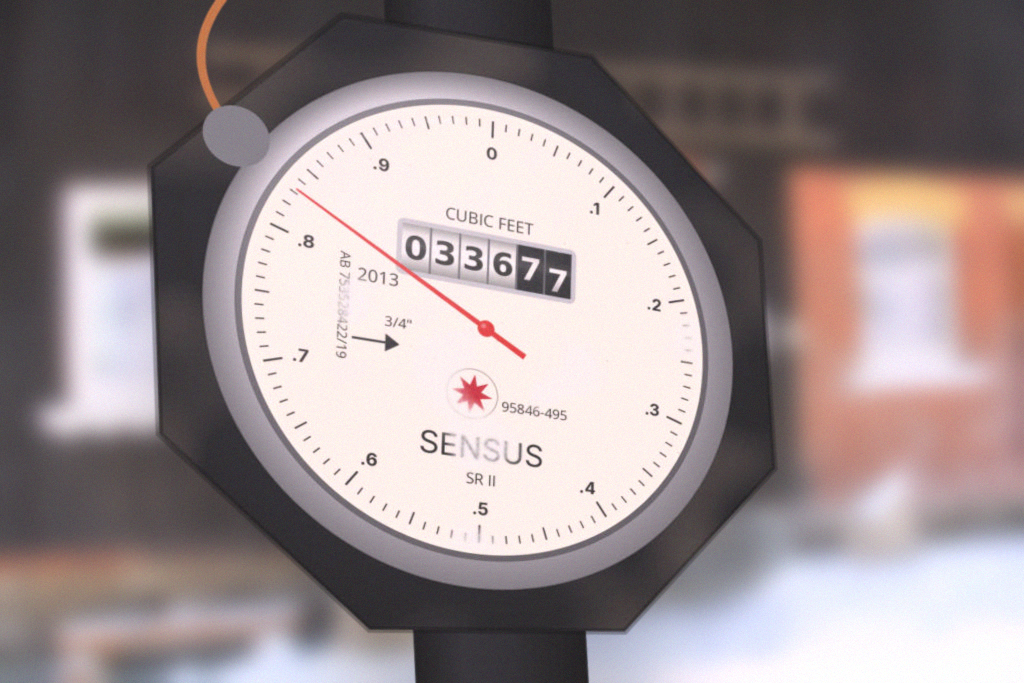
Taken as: 33676.83,ft³
